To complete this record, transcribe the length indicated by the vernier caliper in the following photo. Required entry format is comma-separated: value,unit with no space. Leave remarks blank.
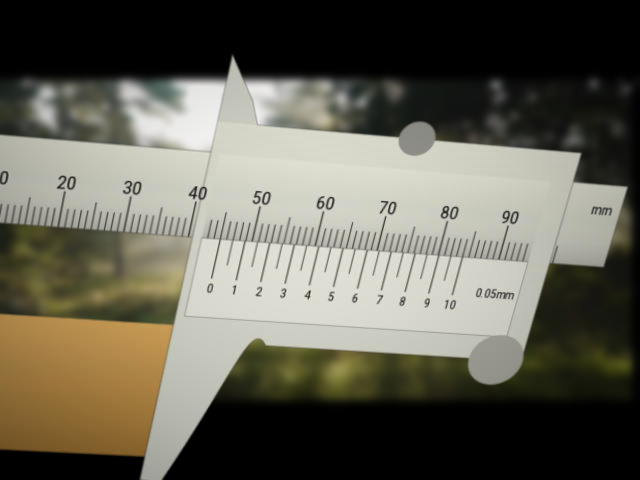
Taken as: 45.0,mm
